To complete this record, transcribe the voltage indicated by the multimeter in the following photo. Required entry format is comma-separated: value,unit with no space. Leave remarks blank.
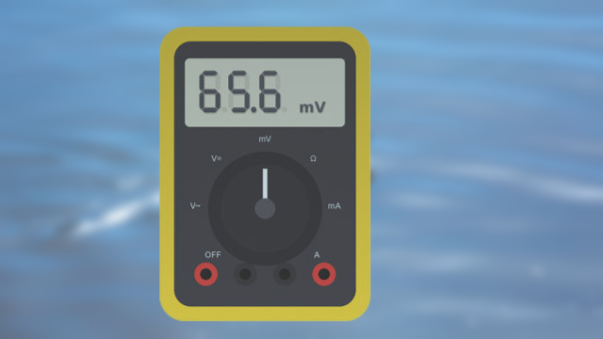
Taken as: 65.6,mV
